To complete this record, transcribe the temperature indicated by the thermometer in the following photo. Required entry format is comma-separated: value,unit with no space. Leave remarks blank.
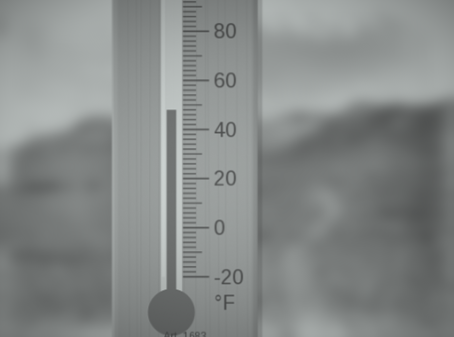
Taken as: 48,°F
